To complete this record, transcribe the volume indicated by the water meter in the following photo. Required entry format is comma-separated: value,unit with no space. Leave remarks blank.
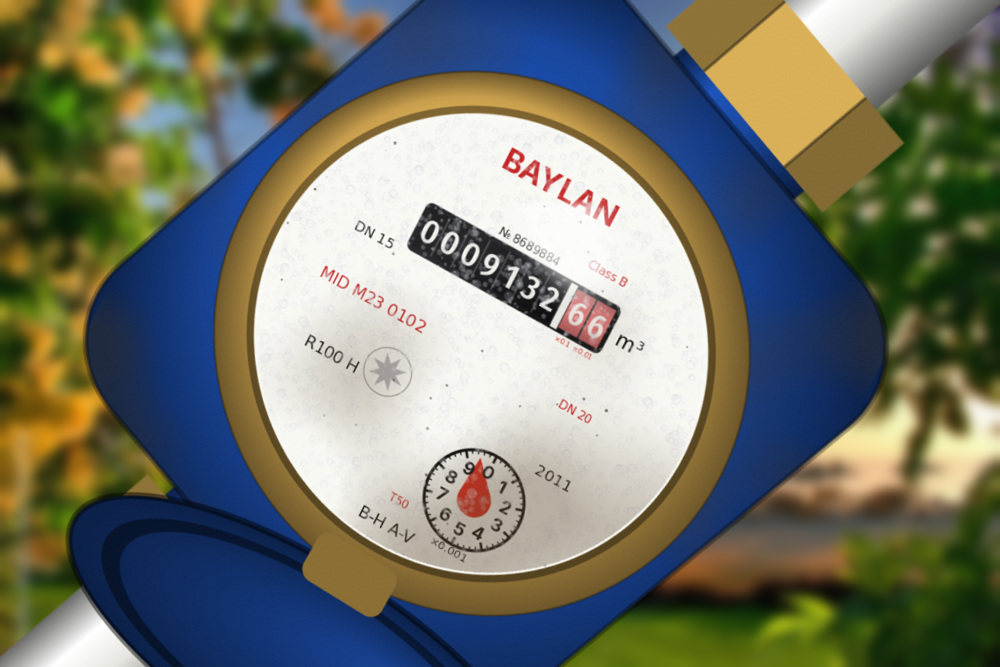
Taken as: 9132.659,m³
